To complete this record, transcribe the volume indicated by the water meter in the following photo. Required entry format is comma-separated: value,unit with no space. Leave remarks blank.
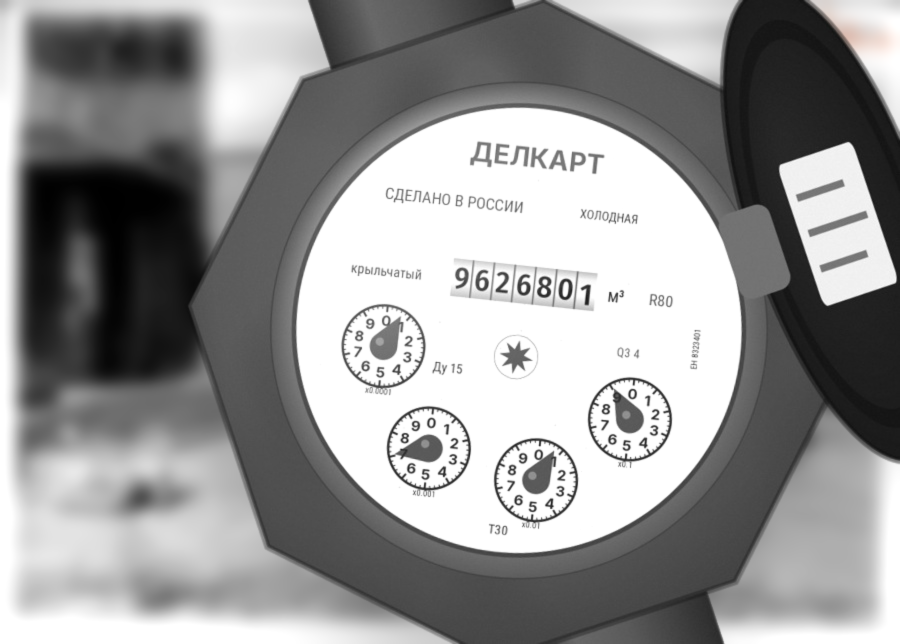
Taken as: 9626800.9070,m³
